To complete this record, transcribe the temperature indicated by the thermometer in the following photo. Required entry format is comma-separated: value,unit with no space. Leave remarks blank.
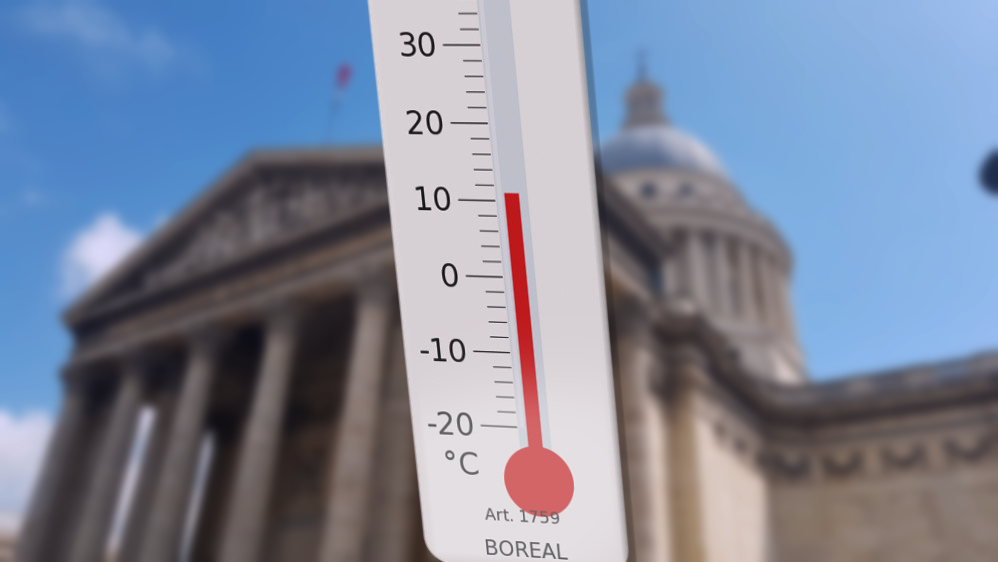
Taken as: 11,°C
